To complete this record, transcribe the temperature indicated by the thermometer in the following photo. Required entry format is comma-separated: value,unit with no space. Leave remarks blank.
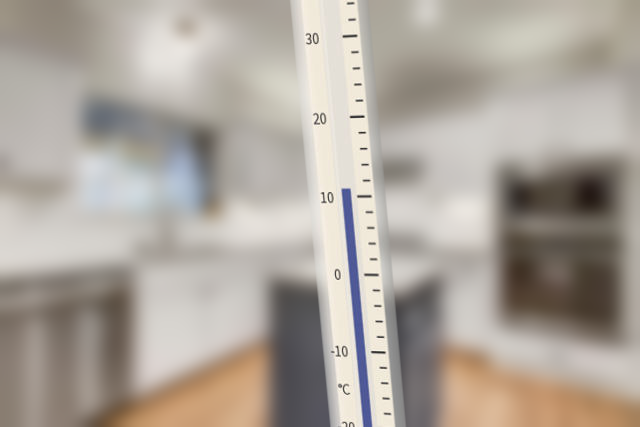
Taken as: 11,°C
